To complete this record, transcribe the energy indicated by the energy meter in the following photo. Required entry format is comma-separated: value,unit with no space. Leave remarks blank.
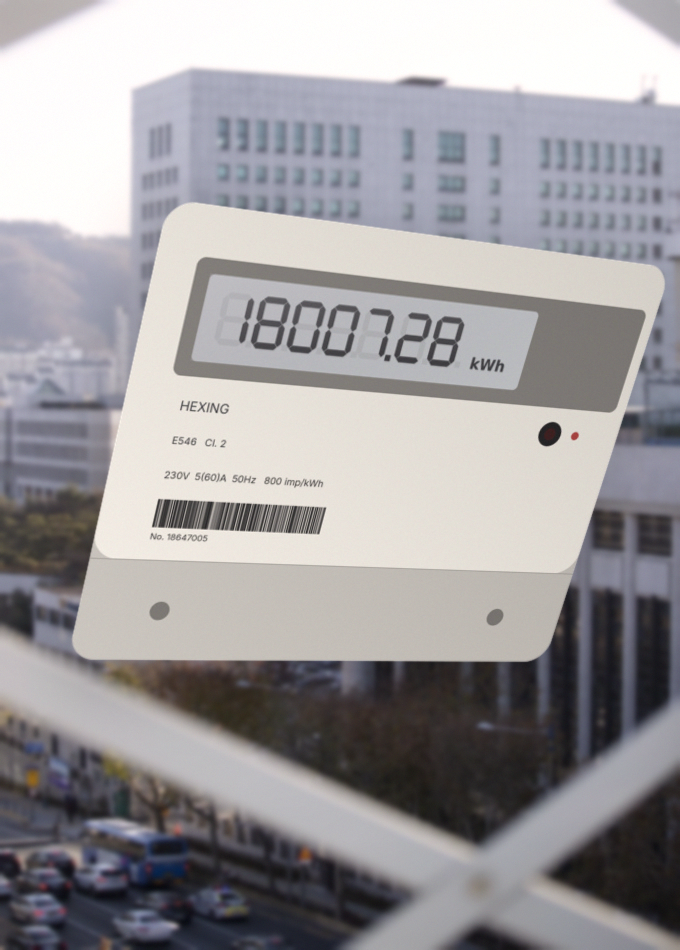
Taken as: 18007.28,kWh
